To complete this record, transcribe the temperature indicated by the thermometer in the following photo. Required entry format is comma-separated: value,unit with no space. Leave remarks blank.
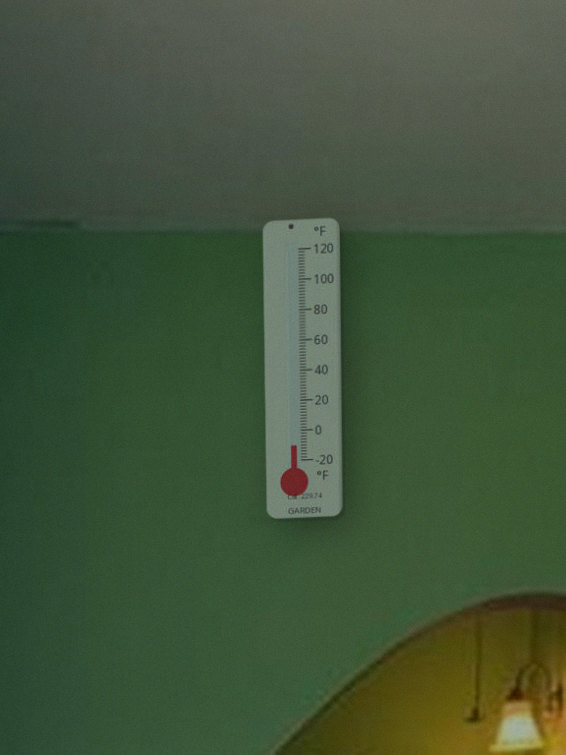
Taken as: -10,°F
